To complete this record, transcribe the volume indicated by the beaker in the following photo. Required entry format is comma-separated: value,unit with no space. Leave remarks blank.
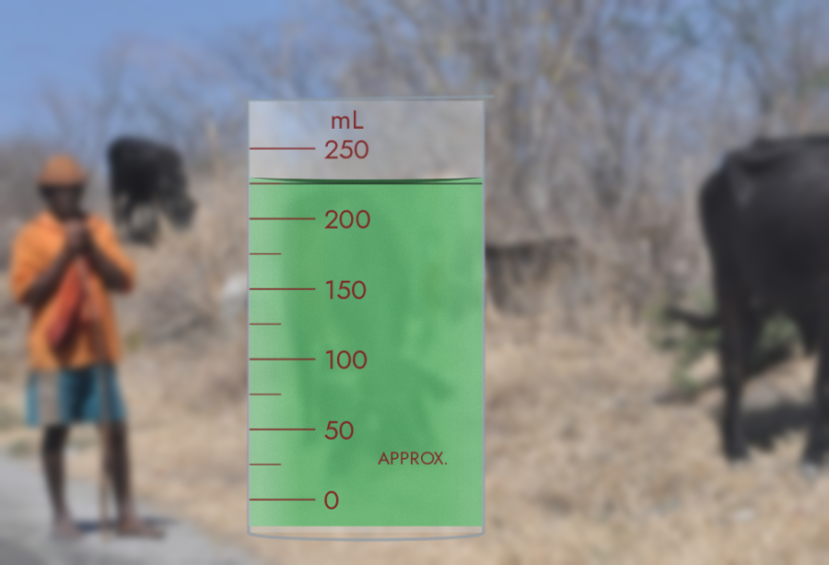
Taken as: 225,mL
